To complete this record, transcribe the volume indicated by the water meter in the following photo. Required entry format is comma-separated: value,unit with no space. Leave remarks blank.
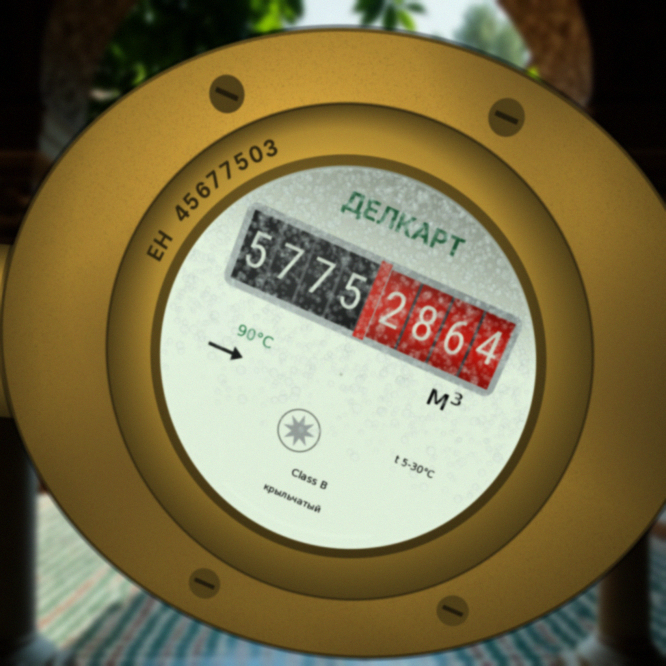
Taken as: 5775.2864,m³
